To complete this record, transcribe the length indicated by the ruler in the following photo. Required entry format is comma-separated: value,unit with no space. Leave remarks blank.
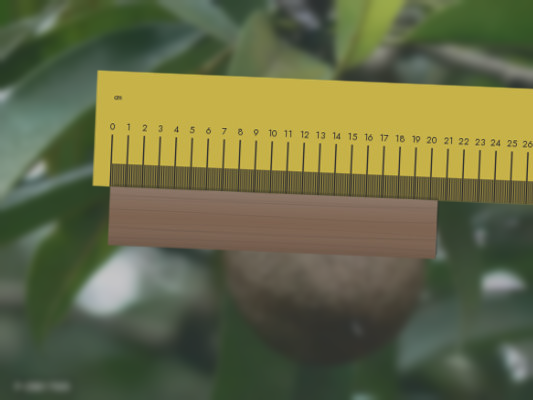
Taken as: 20.5,cm
